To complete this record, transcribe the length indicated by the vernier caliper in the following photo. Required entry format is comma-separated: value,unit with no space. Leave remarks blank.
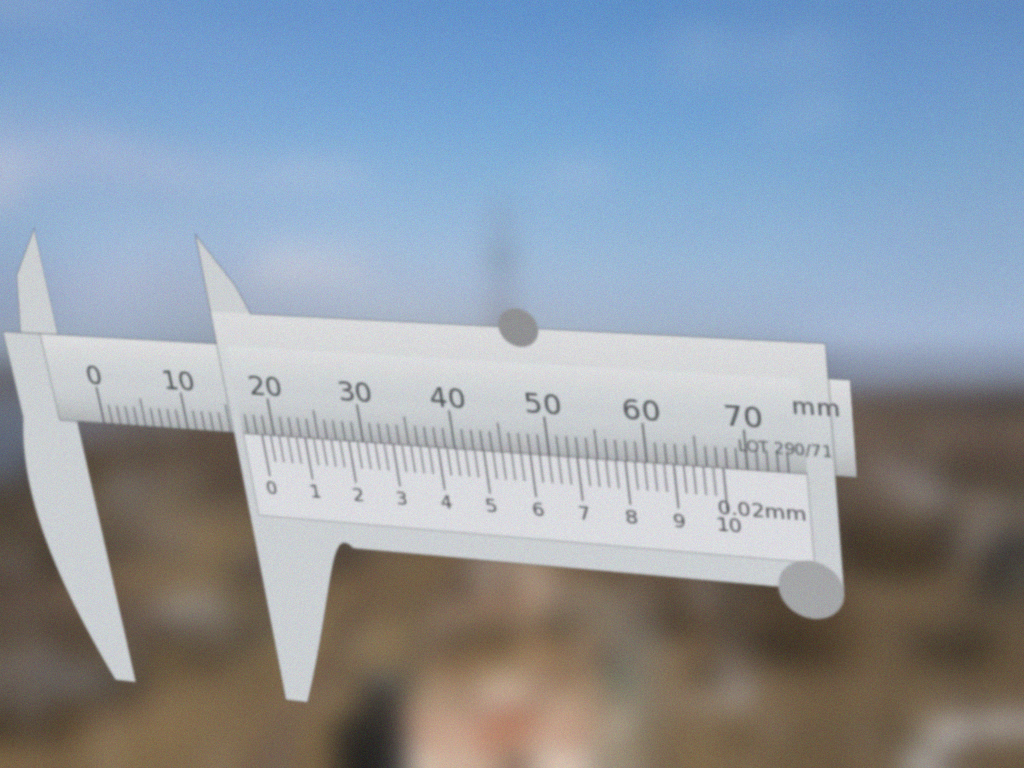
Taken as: 18.6,mm
